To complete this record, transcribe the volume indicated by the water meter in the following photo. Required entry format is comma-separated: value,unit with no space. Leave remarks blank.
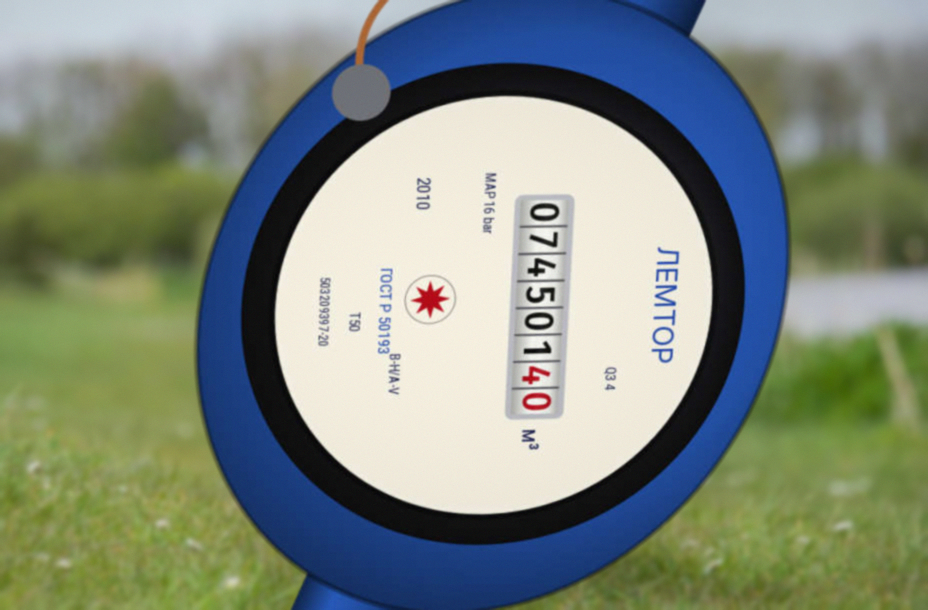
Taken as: 74501.40,m³
